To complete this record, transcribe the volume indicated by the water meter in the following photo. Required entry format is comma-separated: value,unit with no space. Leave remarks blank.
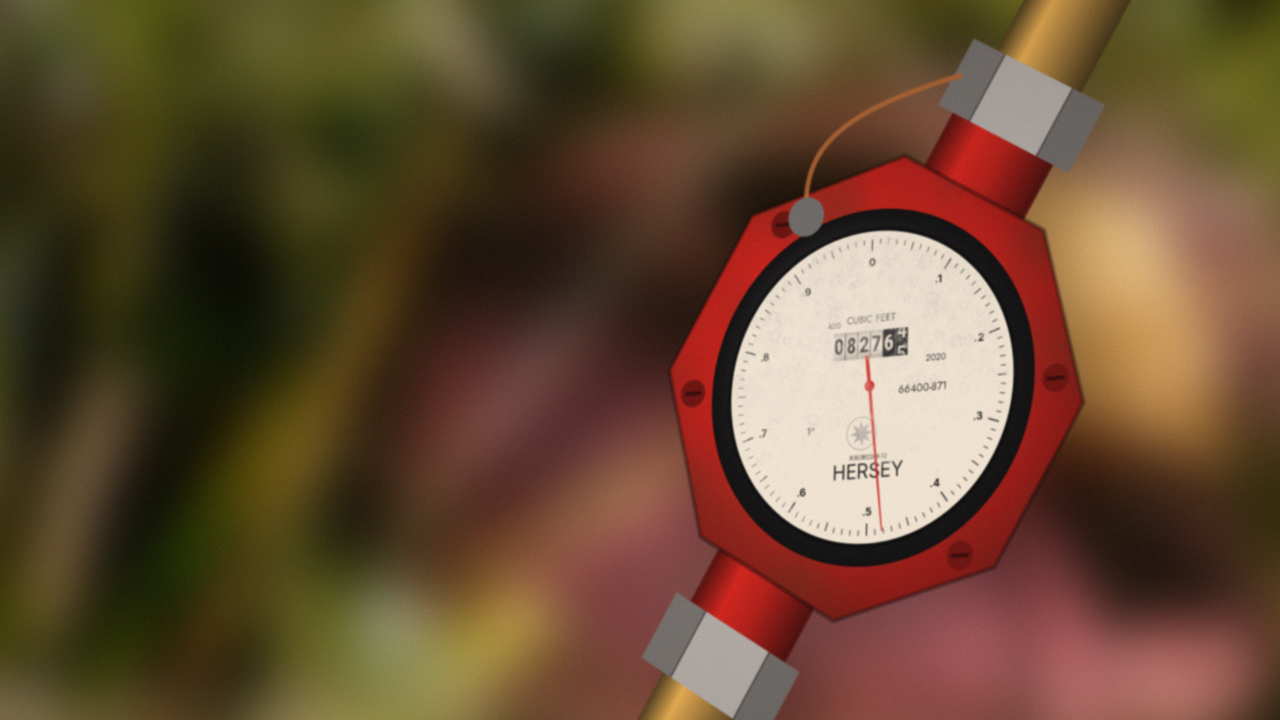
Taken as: 82764.48,ft³
